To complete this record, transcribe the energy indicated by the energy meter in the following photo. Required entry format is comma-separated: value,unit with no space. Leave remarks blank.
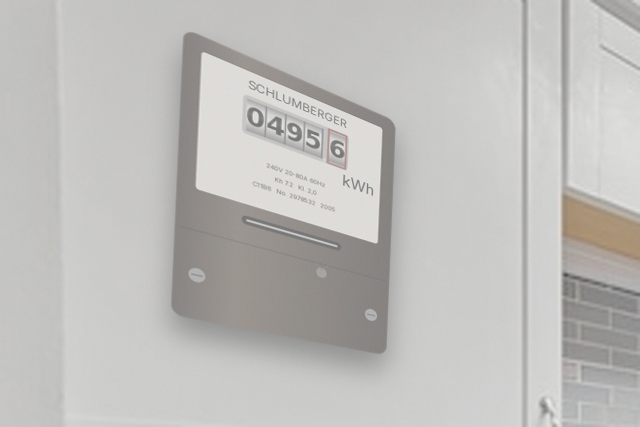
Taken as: 495.6,kWh
